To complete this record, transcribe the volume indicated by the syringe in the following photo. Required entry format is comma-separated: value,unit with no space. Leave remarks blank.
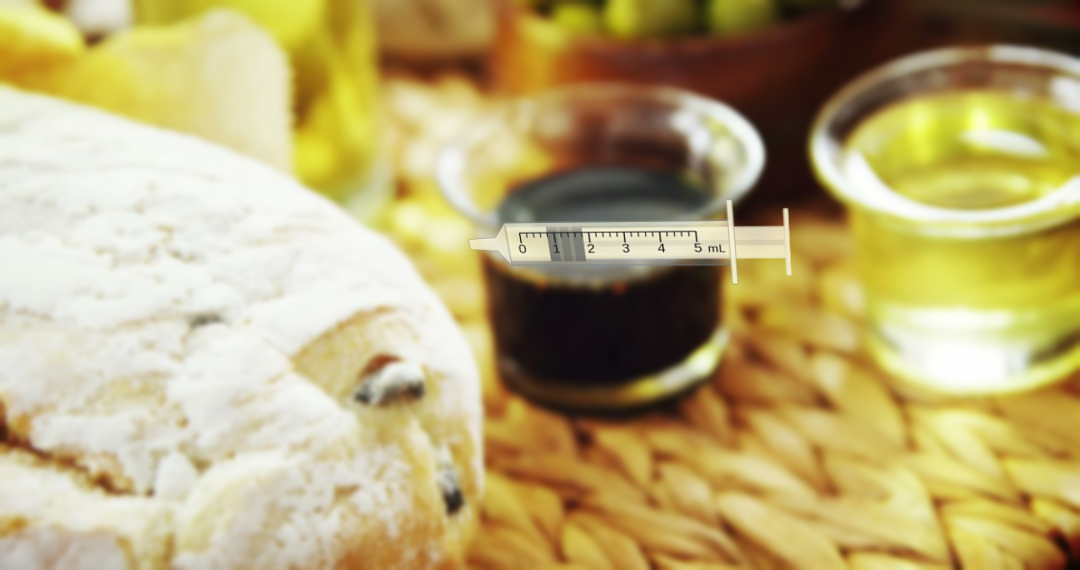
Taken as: 0.8,mL
